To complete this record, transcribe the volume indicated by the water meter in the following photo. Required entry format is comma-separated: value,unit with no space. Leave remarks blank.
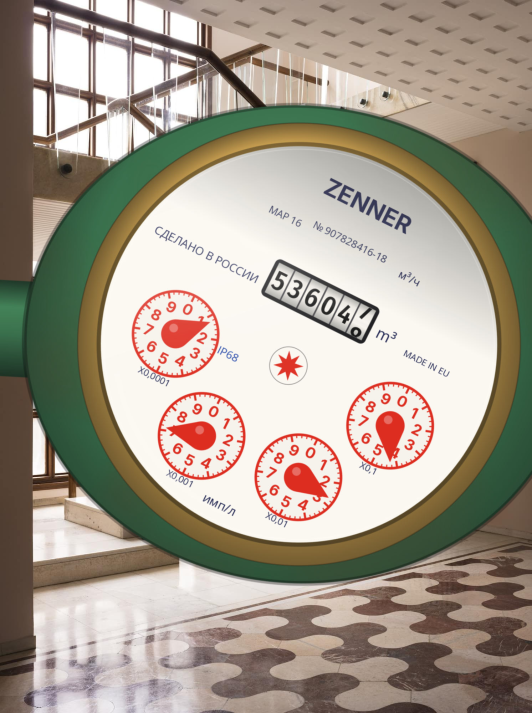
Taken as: 536047.4271,m³
